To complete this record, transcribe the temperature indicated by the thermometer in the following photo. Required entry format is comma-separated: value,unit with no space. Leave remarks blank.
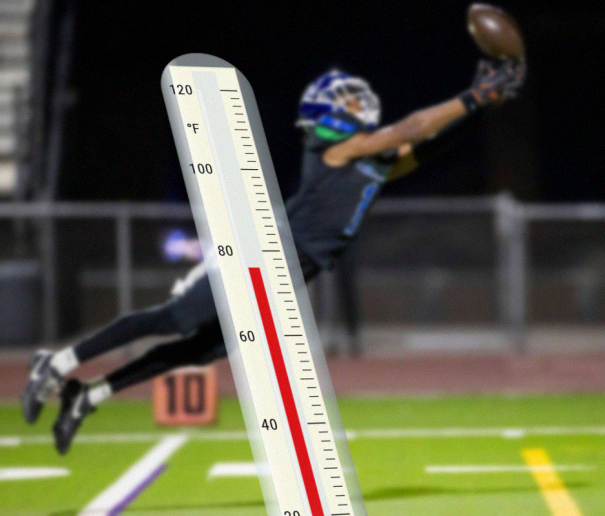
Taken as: 76,°F
